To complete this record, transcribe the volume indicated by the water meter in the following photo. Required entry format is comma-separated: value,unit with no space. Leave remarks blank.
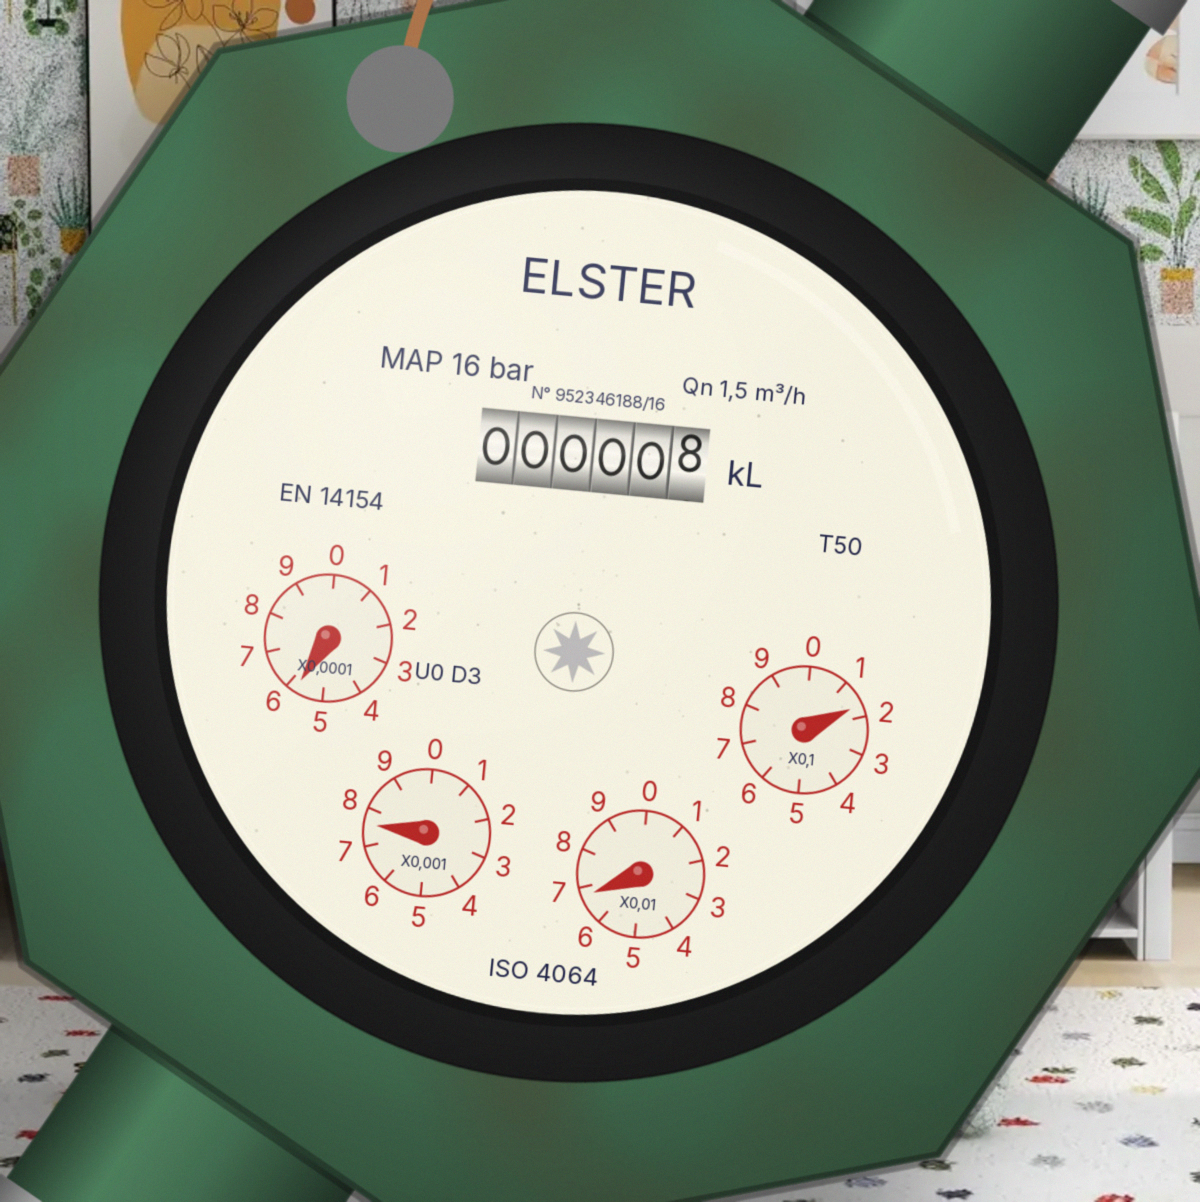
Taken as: 8.1675,kL
